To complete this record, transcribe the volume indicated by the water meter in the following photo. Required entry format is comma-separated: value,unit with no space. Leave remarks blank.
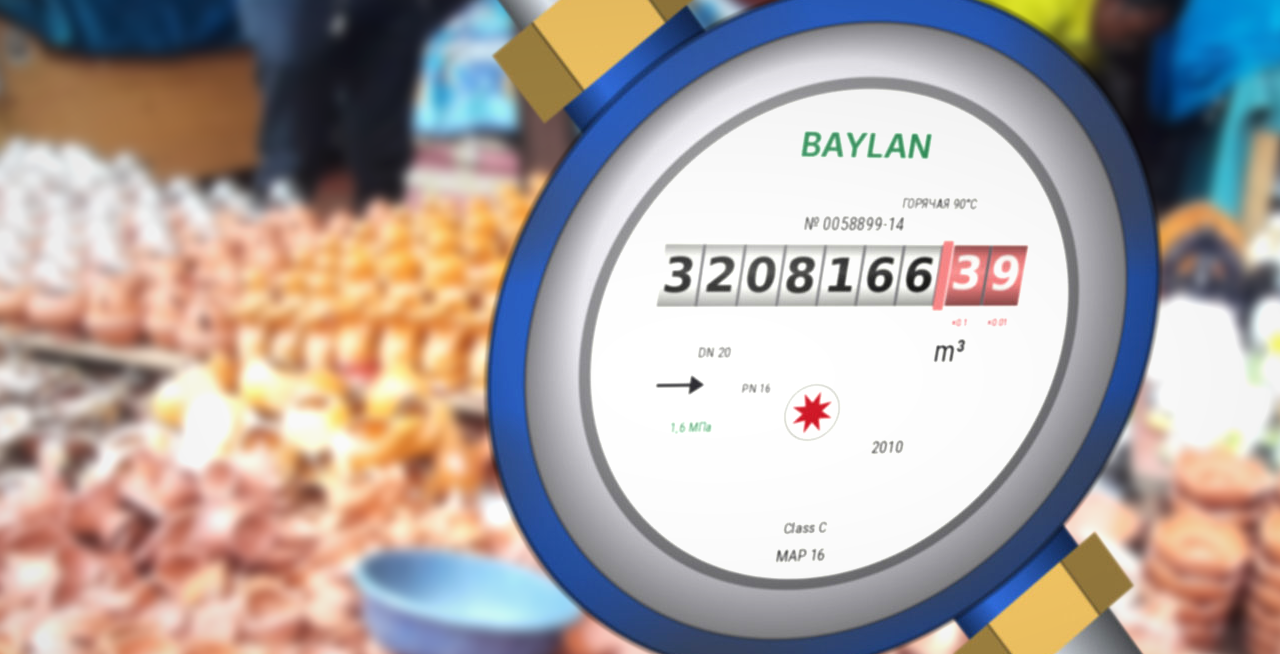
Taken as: 3208166.39,m³
